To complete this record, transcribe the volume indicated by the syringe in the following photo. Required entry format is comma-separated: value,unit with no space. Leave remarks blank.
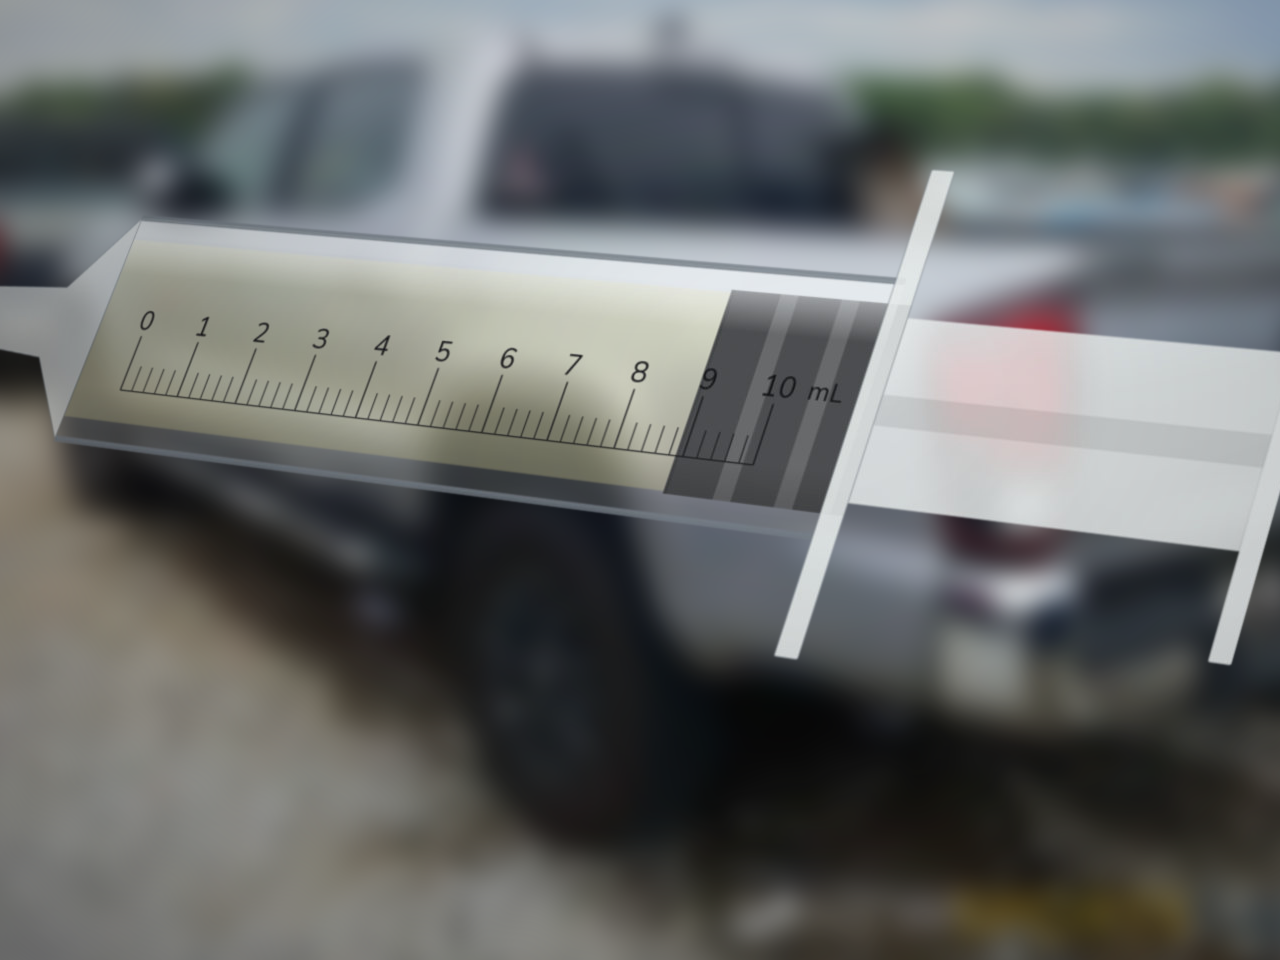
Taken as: 8.9,mL
